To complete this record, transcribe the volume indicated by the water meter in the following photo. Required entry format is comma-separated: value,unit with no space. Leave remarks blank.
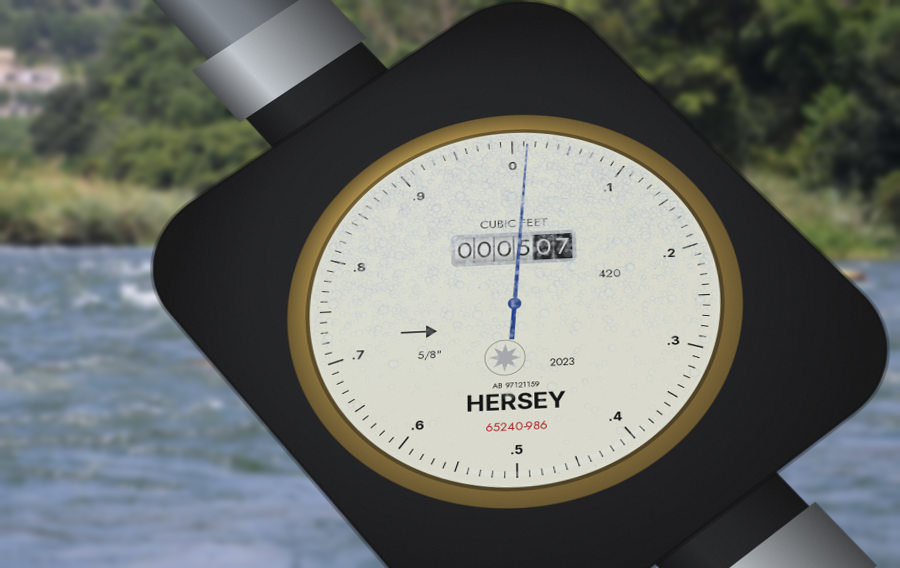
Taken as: 507.01,ft³
